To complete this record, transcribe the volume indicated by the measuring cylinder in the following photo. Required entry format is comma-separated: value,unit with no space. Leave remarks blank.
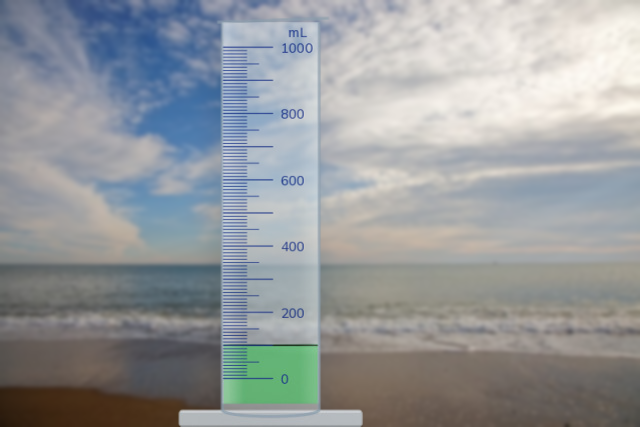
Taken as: 100,mL
